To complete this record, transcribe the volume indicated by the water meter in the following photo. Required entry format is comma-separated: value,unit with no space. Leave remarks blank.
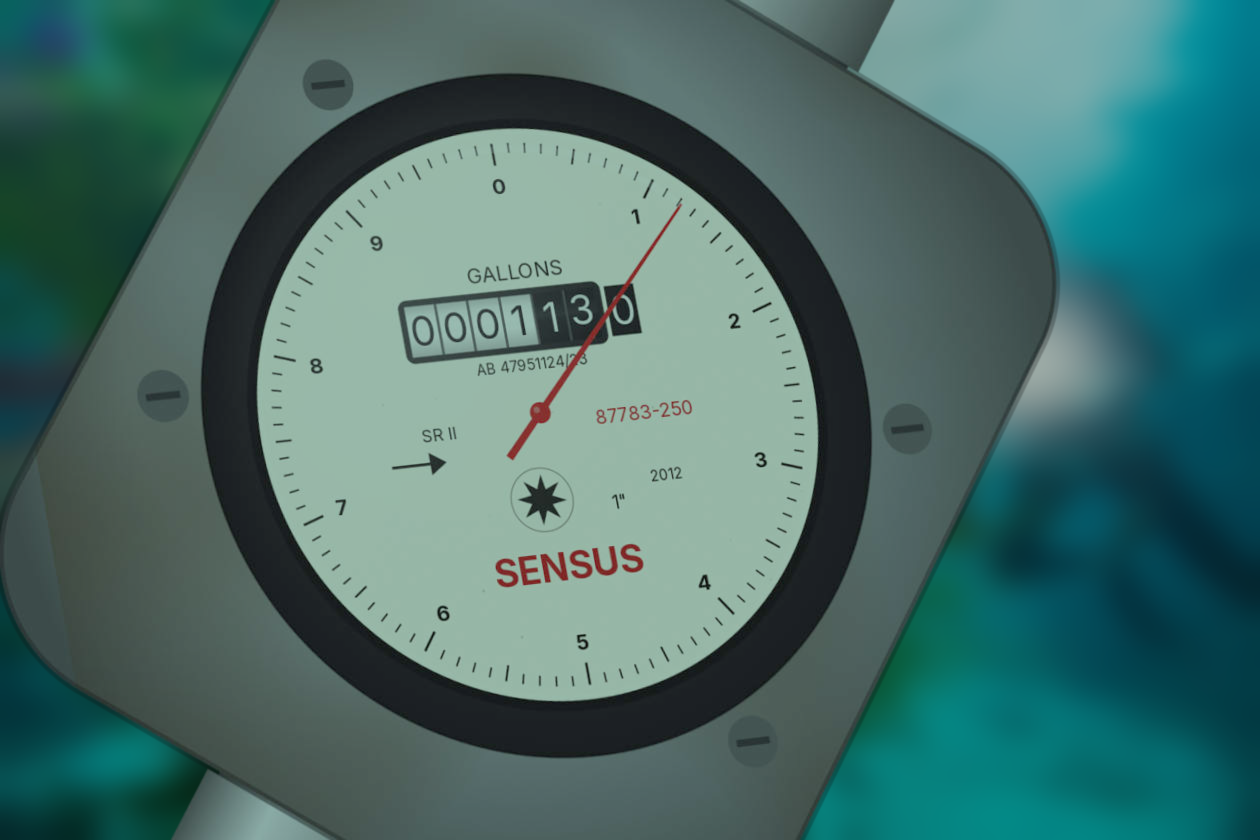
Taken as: 1131.2,gal
